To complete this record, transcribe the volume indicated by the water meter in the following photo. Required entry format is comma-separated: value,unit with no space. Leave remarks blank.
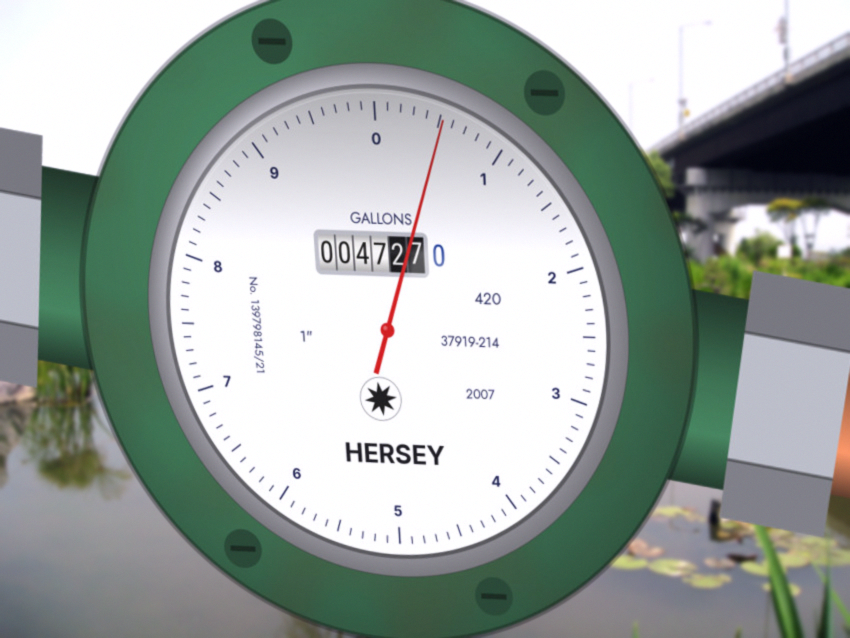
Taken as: 47270.5,gal
